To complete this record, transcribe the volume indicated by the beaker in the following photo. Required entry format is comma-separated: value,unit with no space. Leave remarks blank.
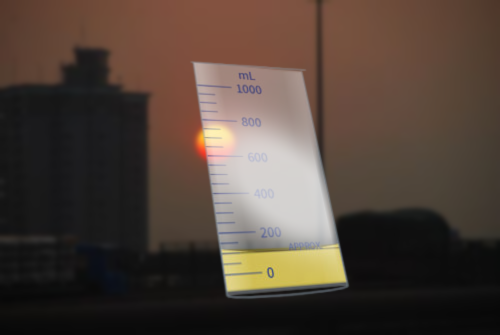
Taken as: 100,mL
